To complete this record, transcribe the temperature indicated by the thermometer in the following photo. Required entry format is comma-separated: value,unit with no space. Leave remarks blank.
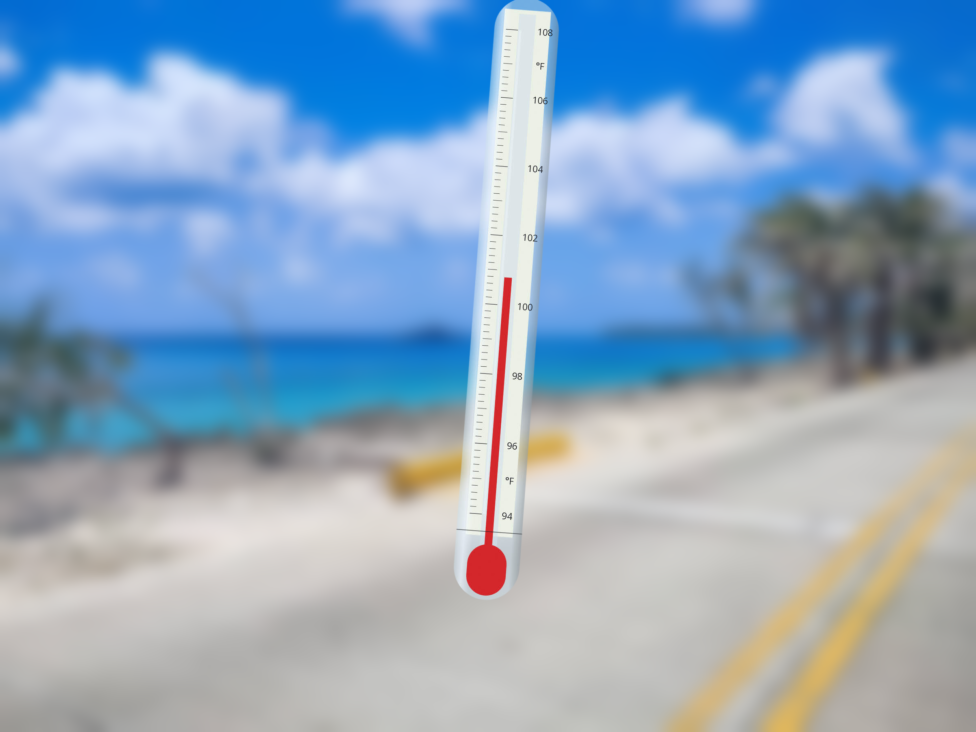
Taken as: 100.8,°F
